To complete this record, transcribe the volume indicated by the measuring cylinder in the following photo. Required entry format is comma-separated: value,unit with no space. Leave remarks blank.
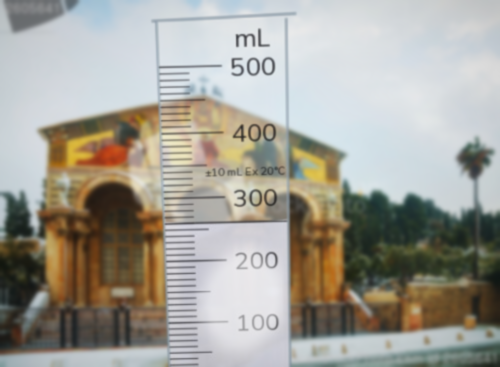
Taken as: 260,mL
